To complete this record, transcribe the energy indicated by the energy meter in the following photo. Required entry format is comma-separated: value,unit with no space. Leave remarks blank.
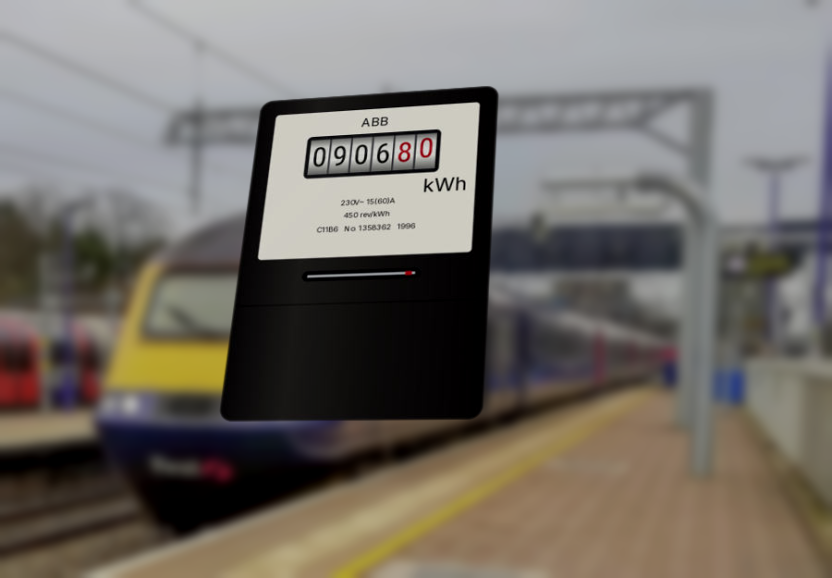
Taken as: 906.80,kWh
